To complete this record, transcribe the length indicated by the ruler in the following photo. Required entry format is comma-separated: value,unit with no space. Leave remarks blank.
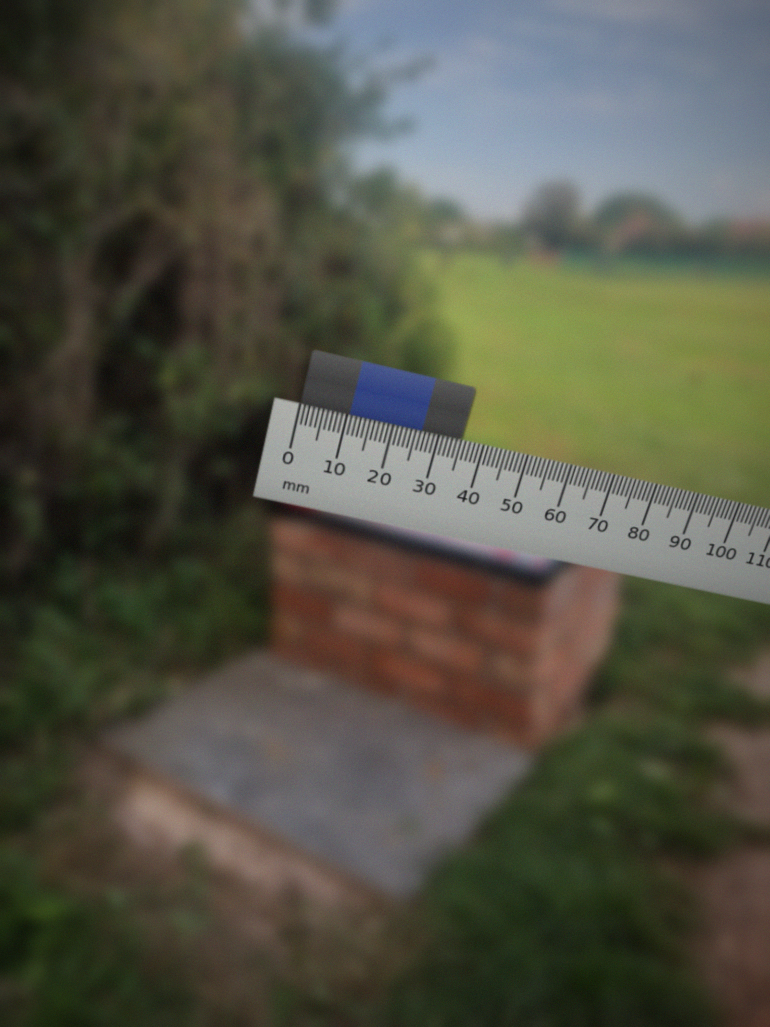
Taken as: 35,mm
